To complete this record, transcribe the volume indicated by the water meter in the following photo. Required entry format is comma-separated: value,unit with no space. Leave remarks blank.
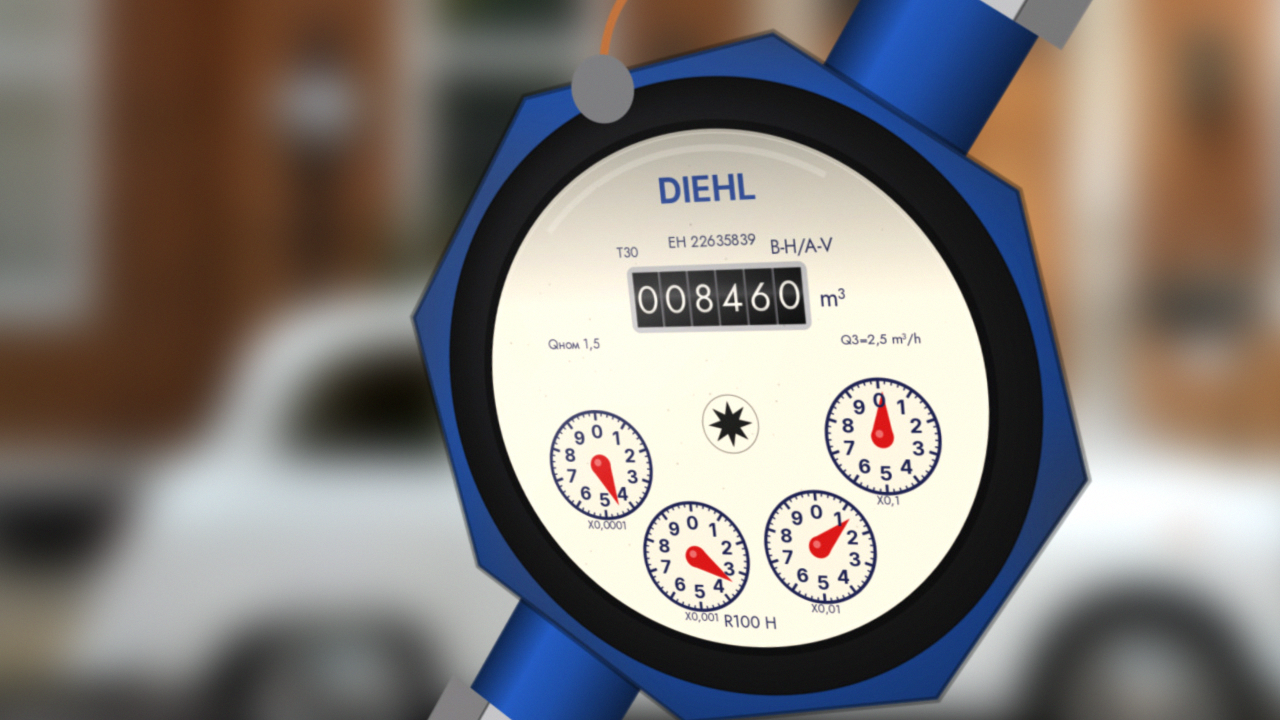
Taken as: 8460.0134,m³
